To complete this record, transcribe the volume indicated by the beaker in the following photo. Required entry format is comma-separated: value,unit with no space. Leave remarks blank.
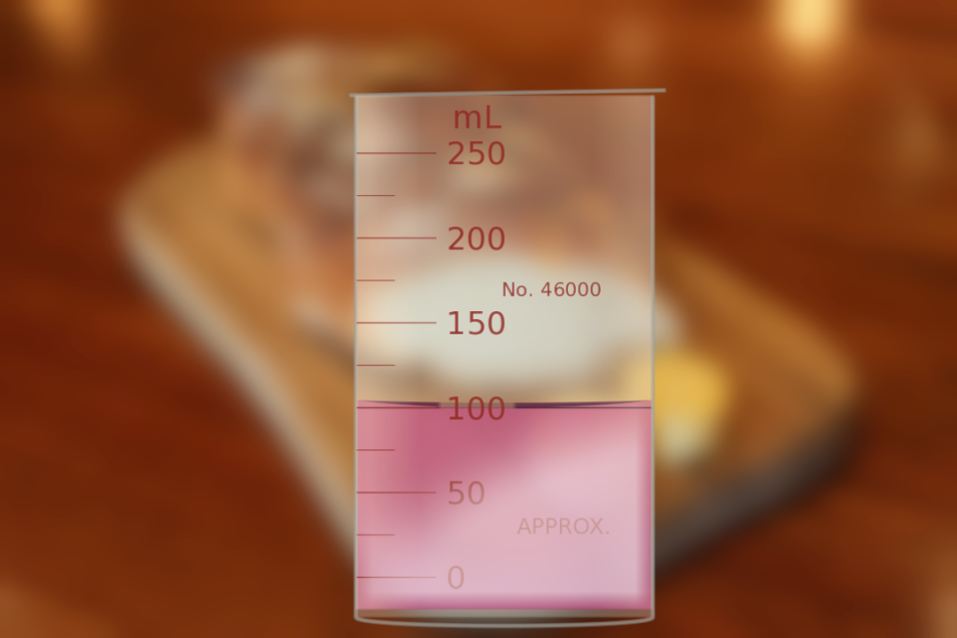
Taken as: 100,mL
